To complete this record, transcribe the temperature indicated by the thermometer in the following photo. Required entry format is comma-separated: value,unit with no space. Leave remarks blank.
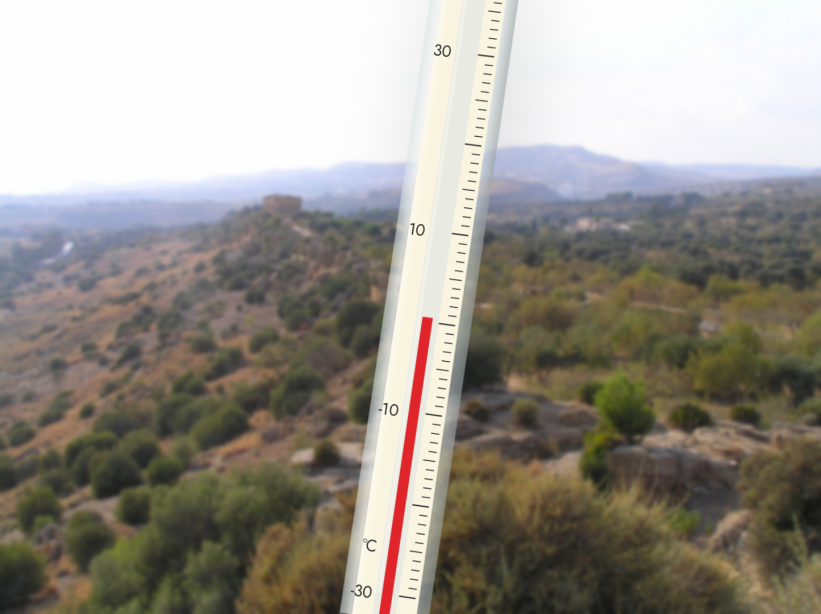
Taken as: 0.5,°C
